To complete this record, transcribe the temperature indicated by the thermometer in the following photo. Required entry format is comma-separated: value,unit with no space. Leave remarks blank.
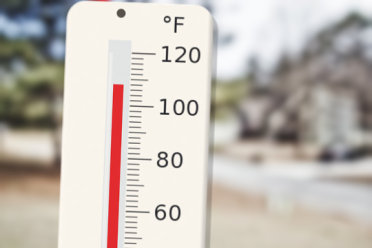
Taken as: 108,°F
